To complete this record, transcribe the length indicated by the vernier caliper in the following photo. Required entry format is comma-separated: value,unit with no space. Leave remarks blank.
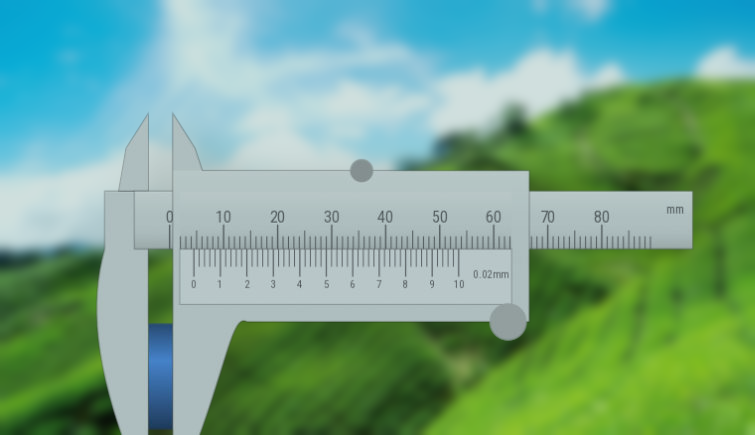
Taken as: 4.5,mm
